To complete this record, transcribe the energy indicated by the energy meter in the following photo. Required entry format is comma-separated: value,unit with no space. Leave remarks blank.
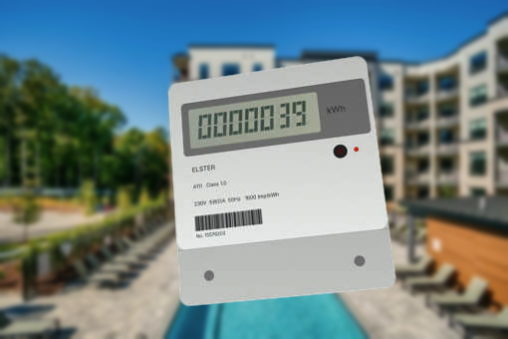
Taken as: 39,kWh
